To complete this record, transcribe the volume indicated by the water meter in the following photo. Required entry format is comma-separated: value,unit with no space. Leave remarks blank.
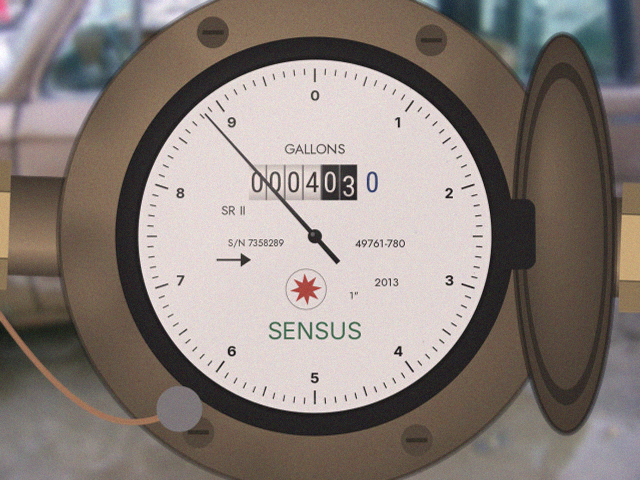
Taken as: 4028.8,gal
